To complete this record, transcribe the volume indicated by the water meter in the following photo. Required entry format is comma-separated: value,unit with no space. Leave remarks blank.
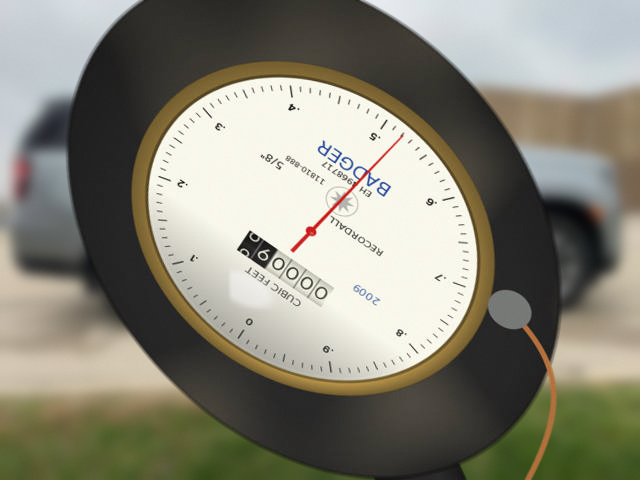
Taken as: 98.52,ft³
